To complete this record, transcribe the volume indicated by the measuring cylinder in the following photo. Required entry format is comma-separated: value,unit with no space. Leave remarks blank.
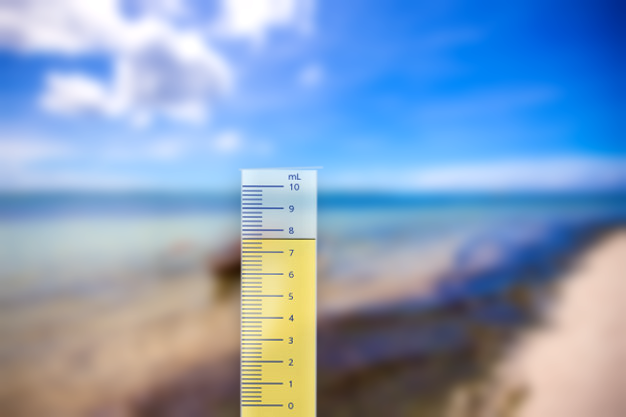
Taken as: 7.6,mL
